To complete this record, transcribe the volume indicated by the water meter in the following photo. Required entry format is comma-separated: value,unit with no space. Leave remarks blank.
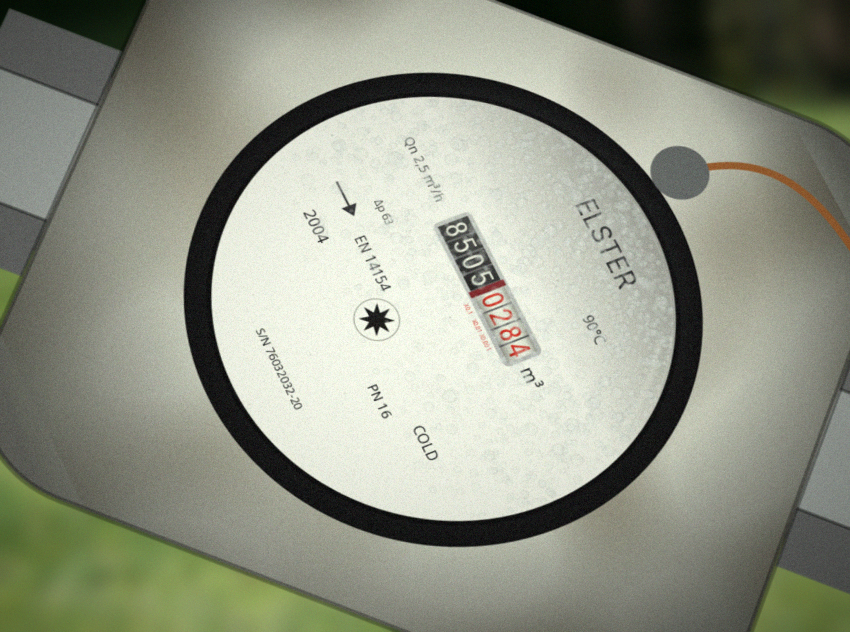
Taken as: 8505.0284,m³
